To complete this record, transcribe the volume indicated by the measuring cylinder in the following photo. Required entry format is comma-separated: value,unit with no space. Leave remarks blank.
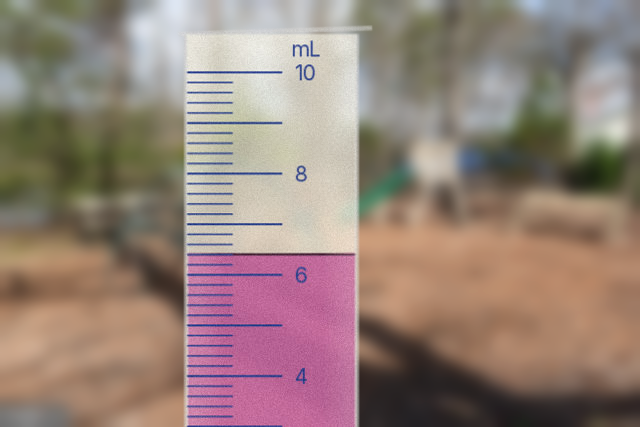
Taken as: 6.4,mL
